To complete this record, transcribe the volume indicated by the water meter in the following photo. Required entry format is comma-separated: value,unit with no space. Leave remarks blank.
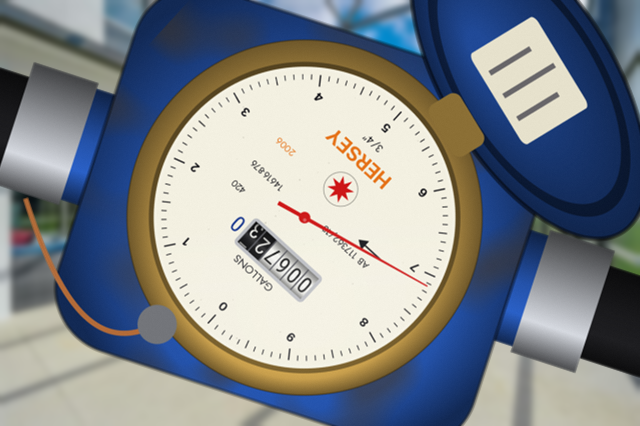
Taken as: 67227.1,gal
